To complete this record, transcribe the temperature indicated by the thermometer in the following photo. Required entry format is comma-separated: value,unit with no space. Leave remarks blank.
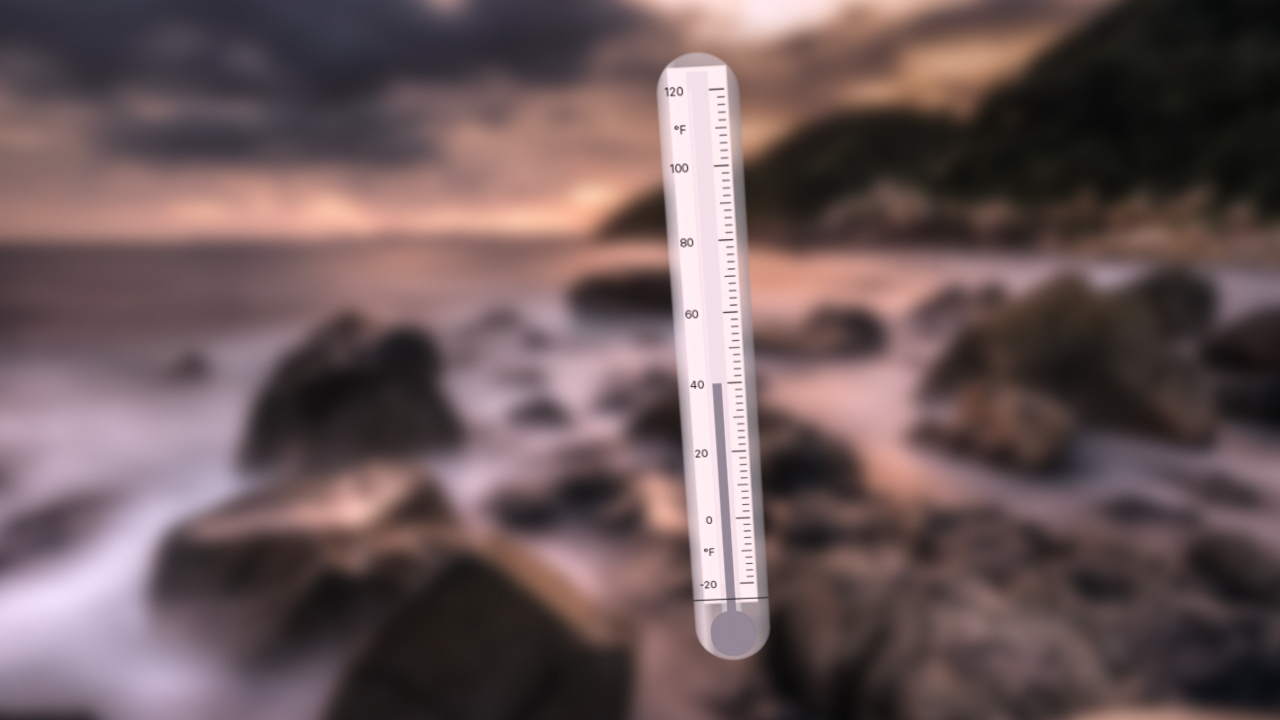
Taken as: 40,°F
